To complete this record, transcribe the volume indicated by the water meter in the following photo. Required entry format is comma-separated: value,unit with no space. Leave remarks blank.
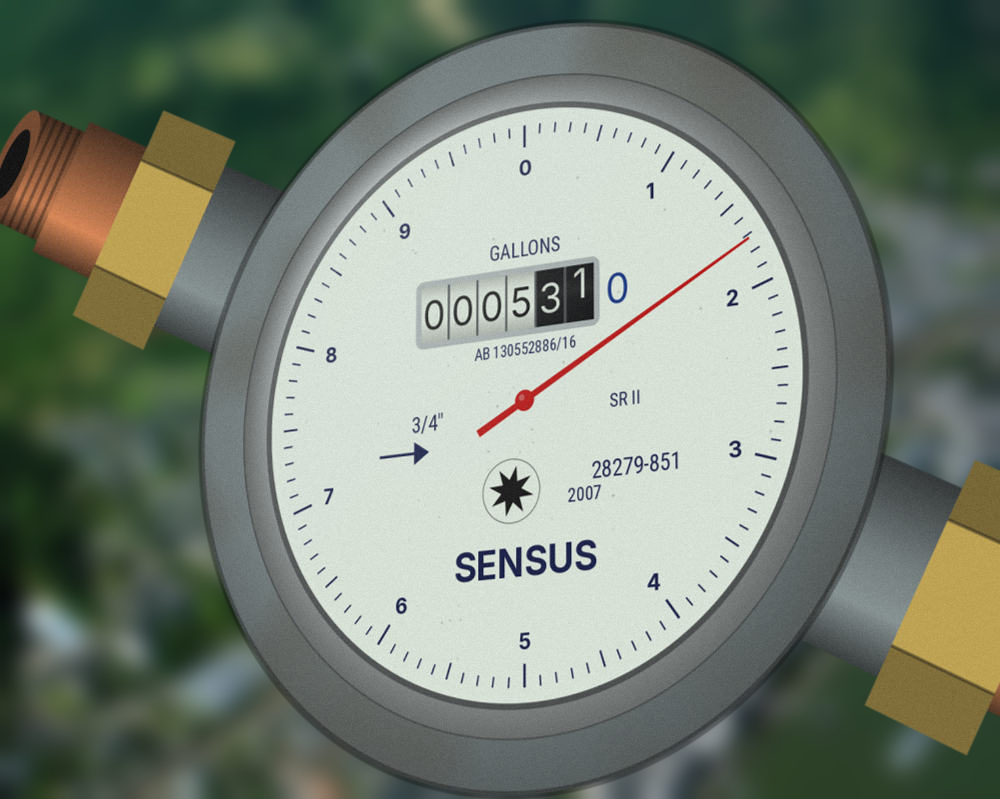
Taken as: 5311.7,gal
